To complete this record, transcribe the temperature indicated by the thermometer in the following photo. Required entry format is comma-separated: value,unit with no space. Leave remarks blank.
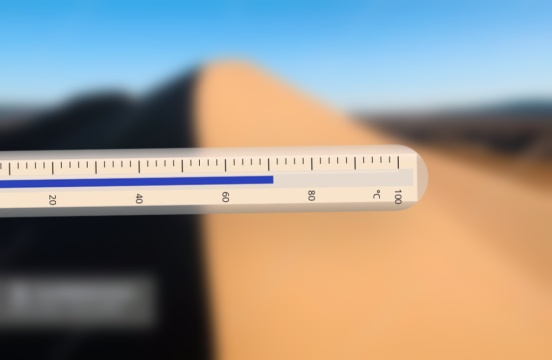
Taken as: 71,°C
